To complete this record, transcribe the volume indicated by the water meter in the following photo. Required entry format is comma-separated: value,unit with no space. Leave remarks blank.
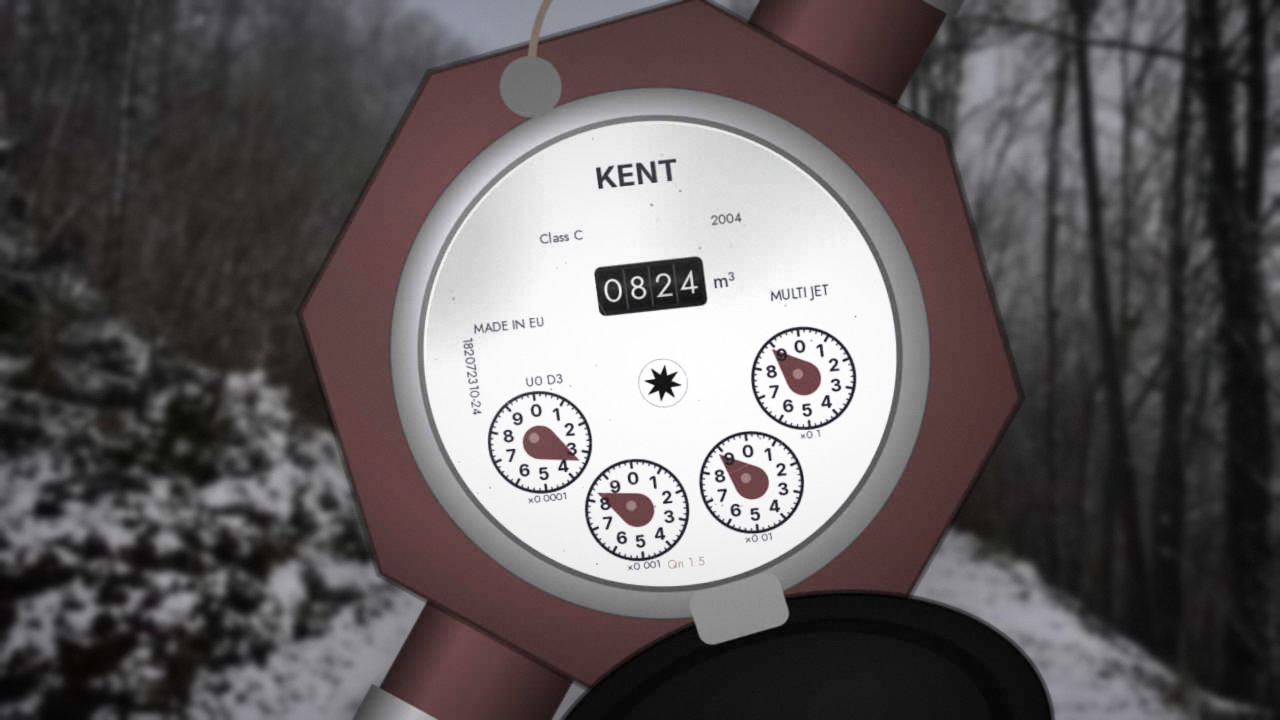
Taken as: 824.8883,m³
